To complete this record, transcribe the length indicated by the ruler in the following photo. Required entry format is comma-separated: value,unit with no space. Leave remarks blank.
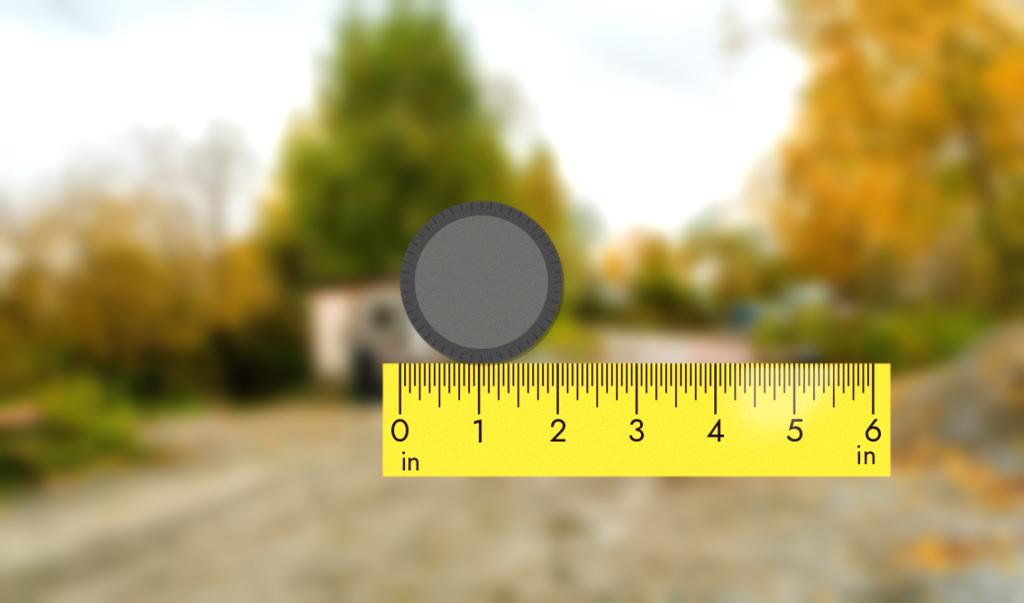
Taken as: 2.0625,in
